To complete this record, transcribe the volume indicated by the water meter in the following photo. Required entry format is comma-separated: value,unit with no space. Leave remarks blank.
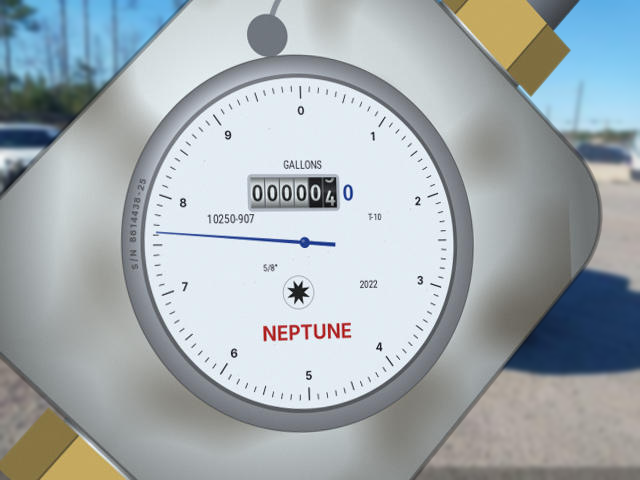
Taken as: 37.6,gal
